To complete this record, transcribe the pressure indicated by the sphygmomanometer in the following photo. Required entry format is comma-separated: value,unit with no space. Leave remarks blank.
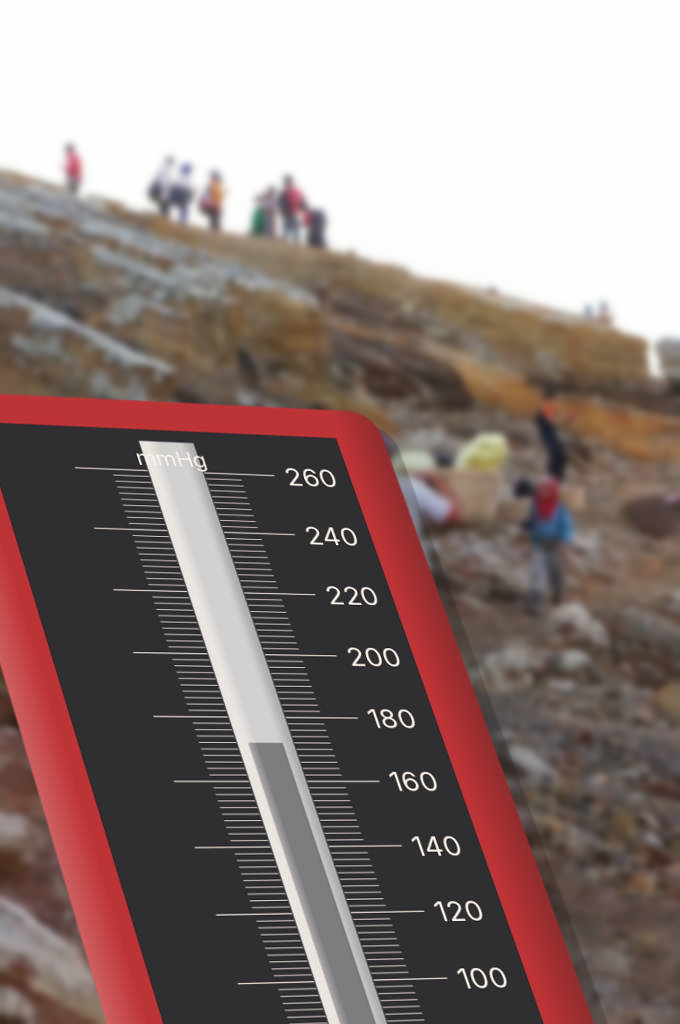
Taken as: 172,mmHg
